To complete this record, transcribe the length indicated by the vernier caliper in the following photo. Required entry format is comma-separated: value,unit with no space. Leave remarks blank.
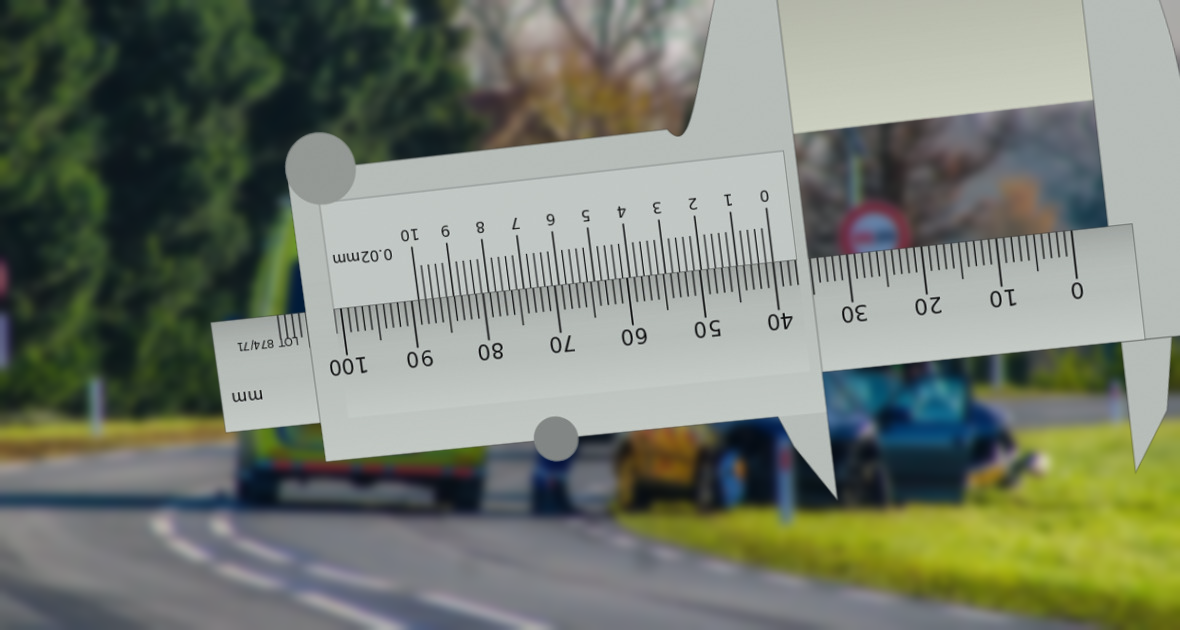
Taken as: 40.0,mm
